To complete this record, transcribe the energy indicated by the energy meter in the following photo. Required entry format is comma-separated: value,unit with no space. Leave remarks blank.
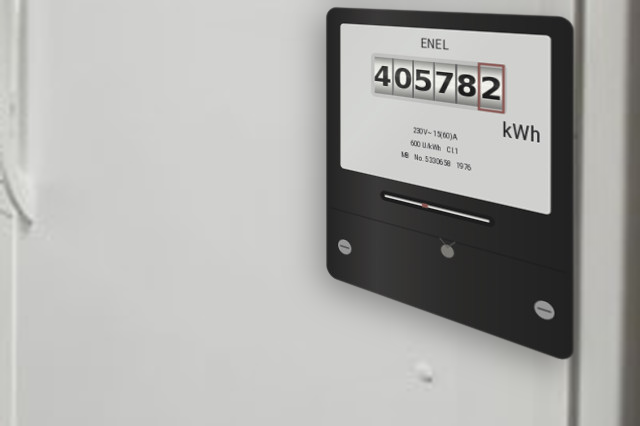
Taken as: 40578.2,kWh
